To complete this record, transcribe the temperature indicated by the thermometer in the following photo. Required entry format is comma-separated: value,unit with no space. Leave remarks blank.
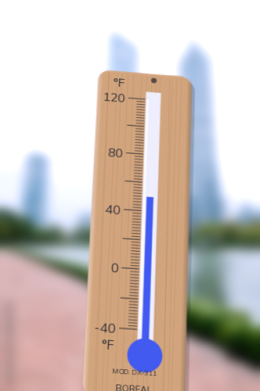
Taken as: 50,°F
